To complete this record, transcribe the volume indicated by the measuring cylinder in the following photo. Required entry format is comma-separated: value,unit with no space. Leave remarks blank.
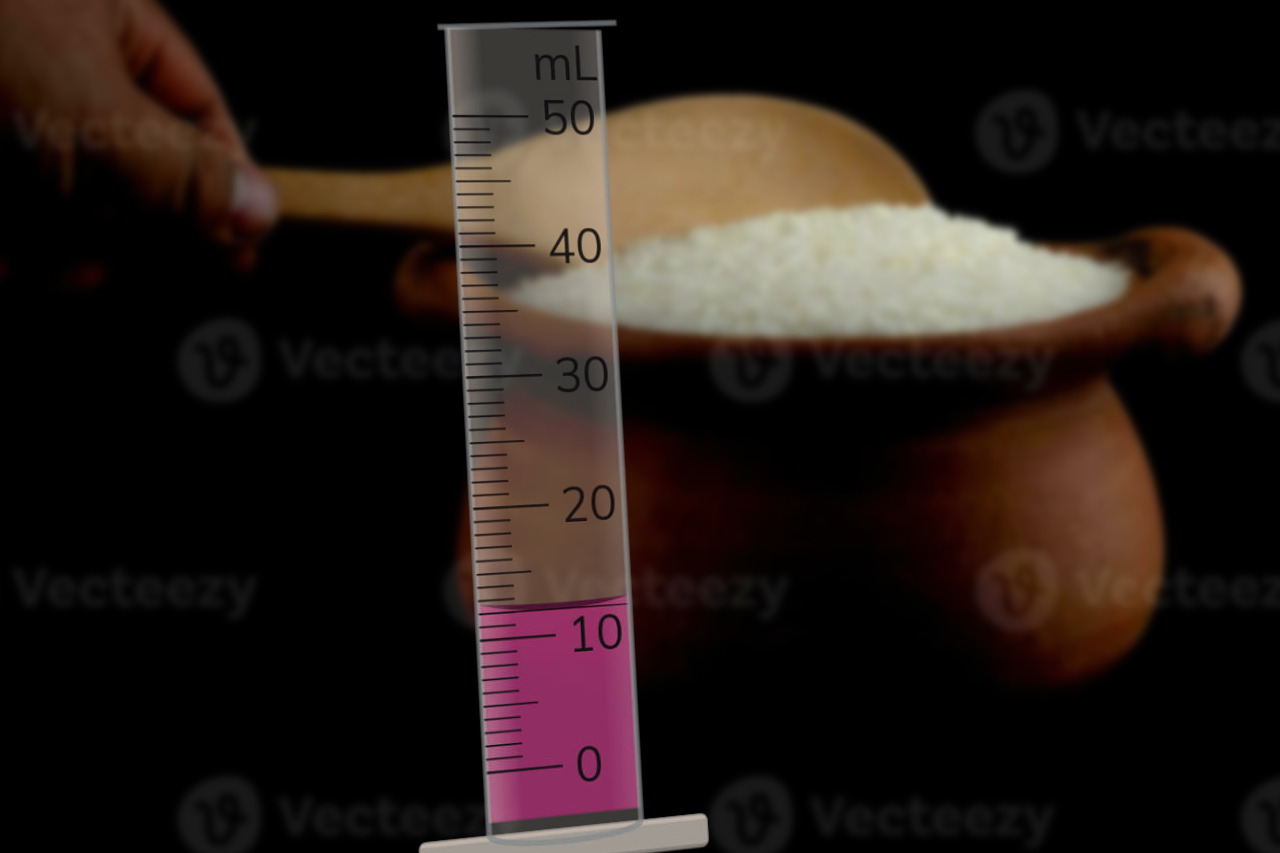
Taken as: 12,mL
